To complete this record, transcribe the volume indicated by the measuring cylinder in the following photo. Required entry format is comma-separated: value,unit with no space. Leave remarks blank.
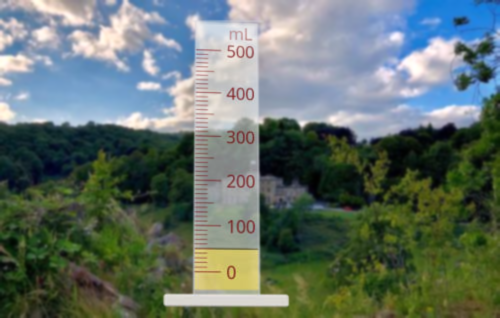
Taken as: 50,mL
